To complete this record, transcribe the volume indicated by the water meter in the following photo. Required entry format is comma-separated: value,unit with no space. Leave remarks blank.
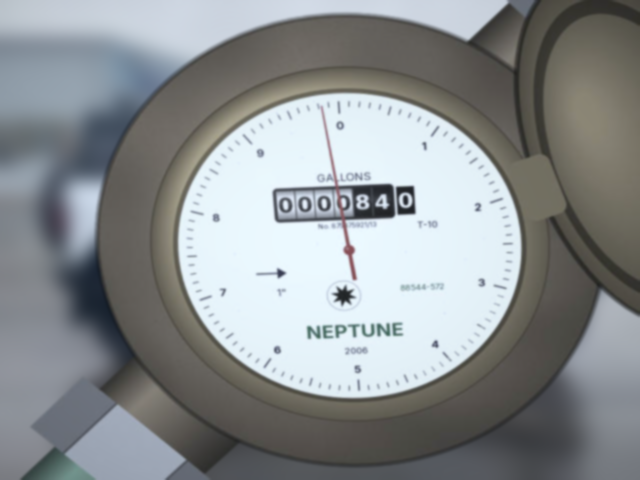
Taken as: 839.8,gal
